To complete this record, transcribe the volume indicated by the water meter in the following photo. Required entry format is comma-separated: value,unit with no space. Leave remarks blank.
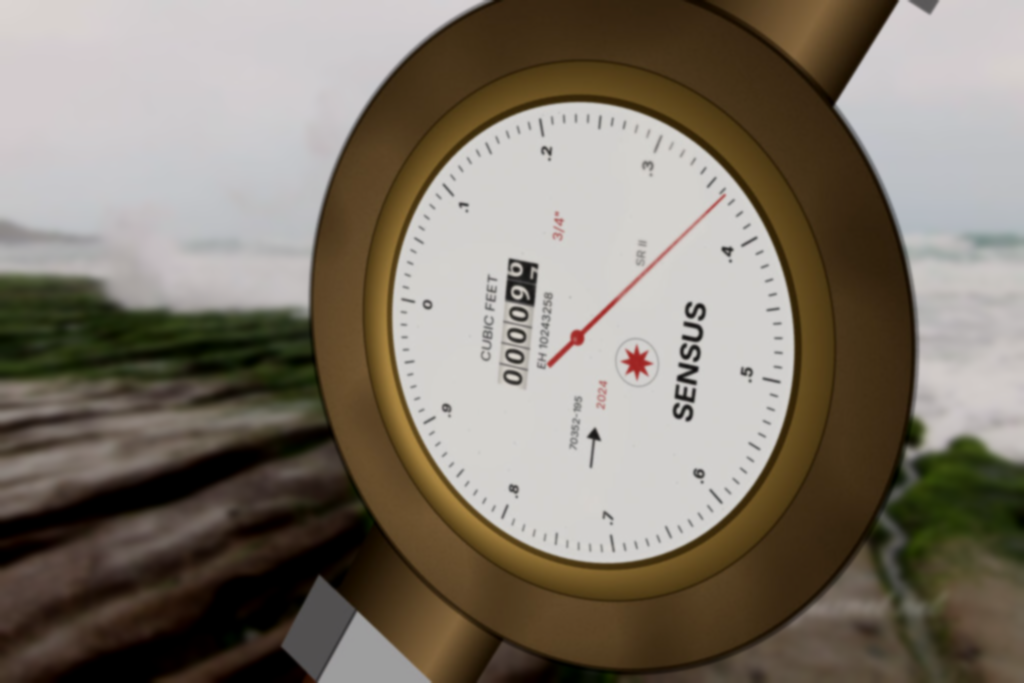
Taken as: 96.36,ft³
